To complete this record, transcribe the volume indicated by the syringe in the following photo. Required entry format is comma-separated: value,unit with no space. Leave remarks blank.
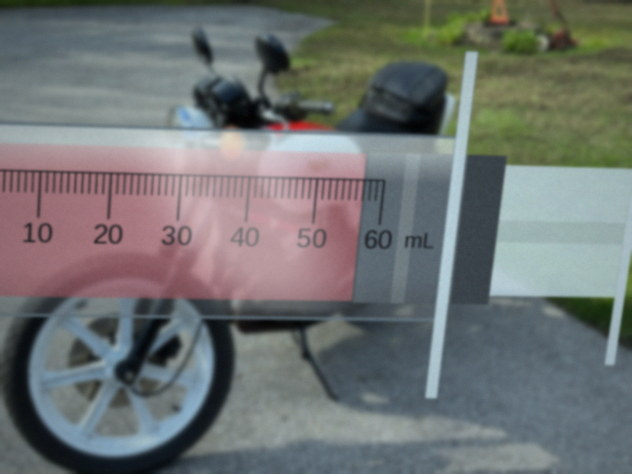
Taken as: 57,mL
